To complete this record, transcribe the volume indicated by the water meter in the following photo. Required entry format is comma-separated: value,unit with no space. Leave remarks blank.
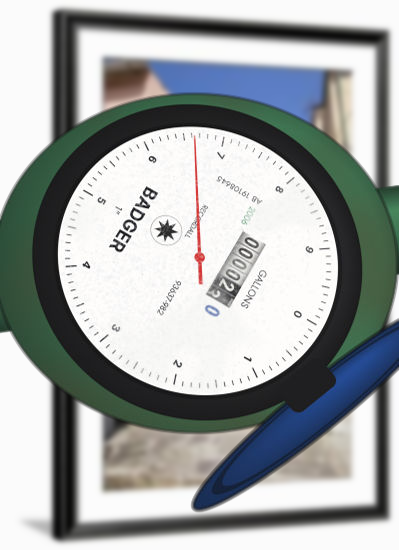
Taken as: 226.6,gal
